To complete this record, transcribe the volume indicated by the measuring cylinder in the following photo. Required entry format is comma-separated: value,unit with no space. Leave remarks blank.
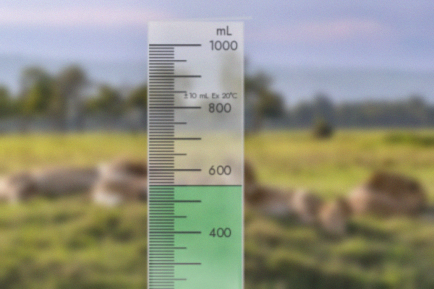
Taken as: 550,mL
